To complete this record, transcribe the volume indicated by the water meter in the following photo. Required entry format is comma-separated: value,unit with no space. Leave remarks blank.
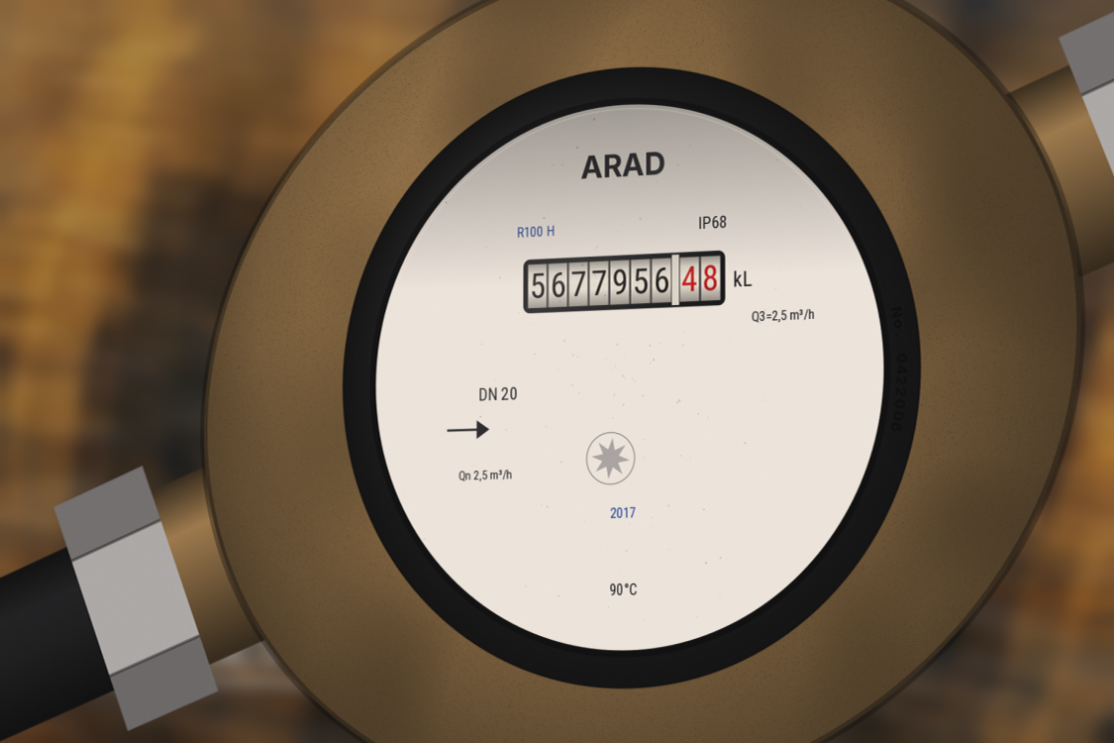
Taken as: 5677956.48,kL
